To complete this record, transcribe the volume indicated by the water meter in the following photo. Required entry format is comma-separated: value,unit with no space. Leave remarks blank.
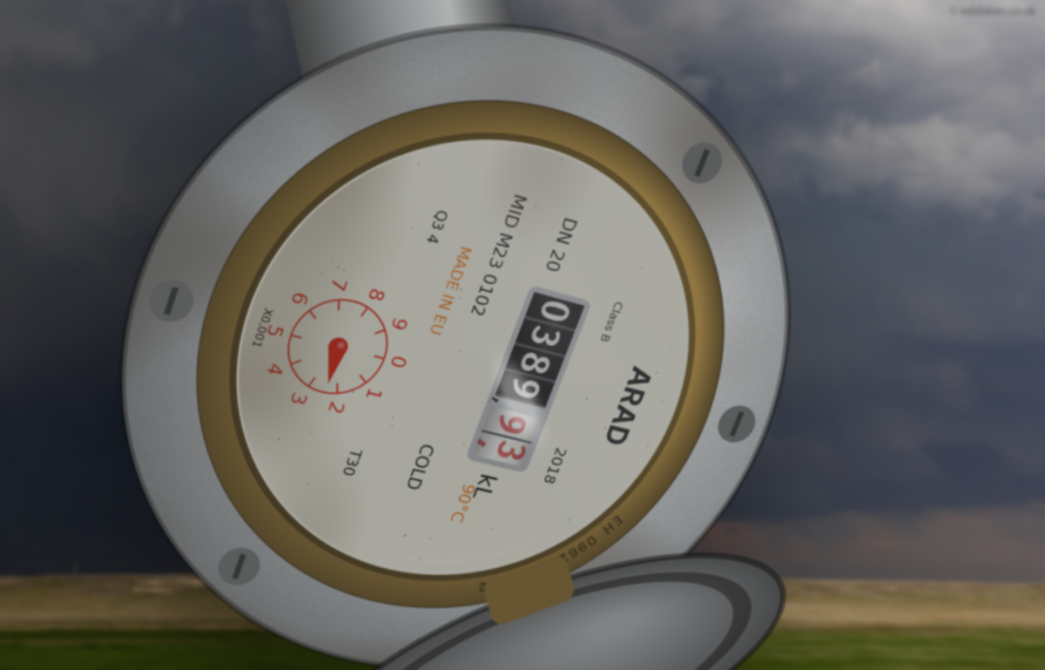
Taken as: 389.932,kL
